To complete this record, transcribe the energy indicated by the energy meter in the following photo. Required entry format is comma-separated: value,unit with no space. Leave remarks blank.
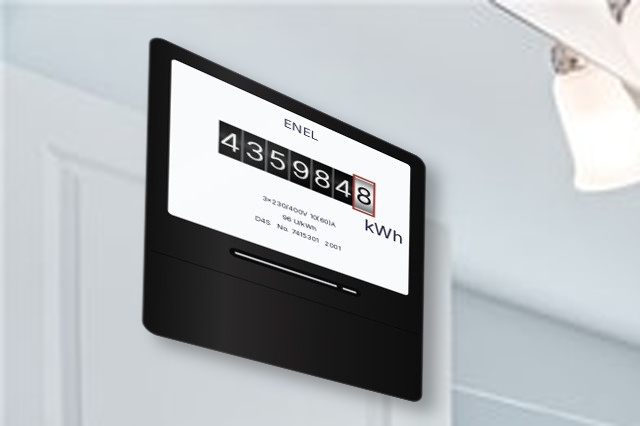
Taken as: 435984.8,kWh
